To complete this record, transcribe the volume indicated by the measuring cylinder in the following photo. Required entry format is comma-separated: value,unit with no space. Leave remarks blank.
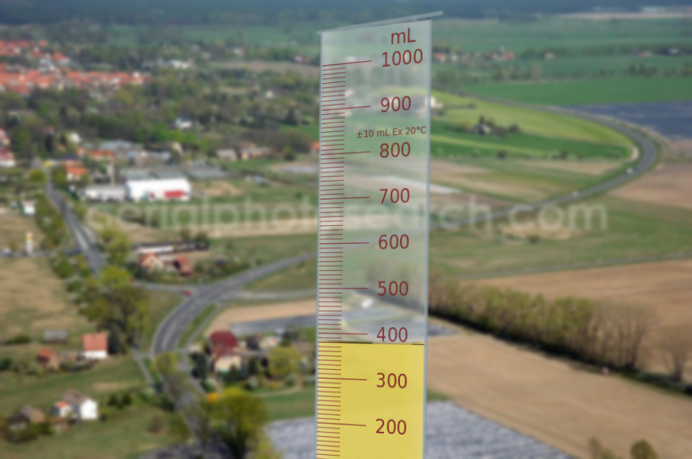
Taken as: 380,mL
